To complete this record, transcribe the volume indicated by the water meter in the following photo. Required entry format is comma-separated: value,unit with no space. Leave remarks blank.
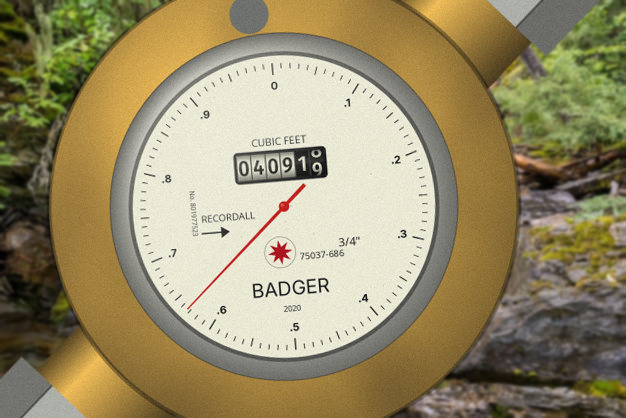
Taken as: 40918.63,ft³
